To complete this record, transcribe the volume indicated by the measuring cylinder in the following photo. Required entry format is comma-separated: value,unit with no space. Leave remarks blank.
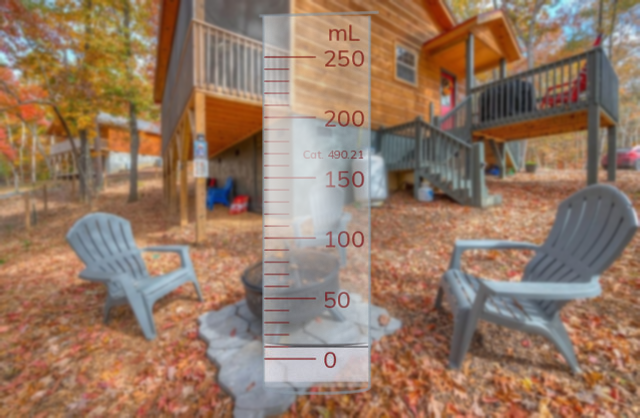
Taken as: 10,mL
